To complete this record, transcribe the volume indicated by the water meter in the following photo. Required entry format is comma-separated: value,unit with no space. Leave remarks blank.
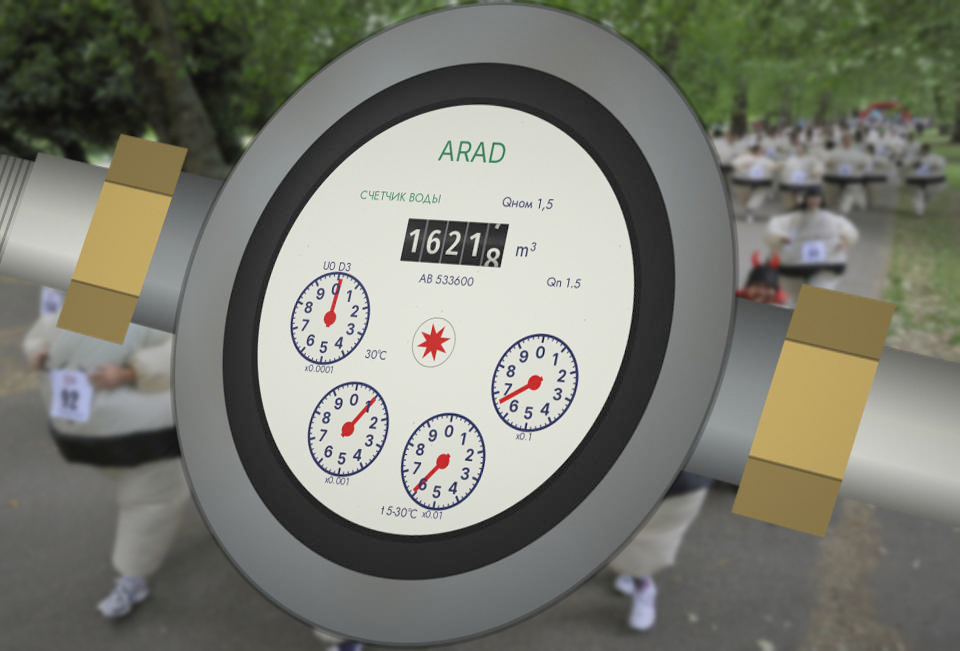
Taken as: 16217.6610,m³
